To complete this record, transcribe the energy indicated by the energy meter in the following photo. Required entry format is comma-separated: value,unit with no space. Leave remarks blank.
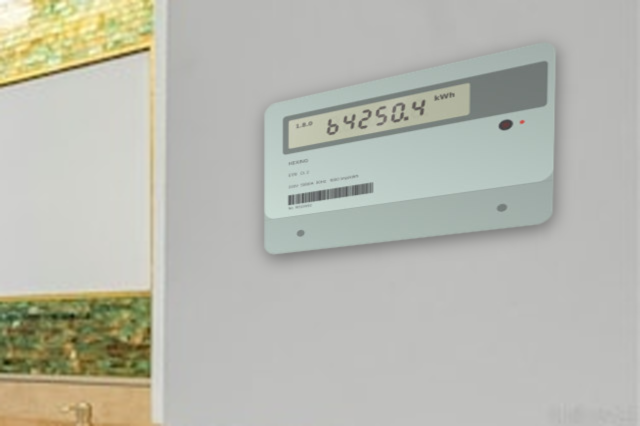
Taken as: 64250.4,kWh
